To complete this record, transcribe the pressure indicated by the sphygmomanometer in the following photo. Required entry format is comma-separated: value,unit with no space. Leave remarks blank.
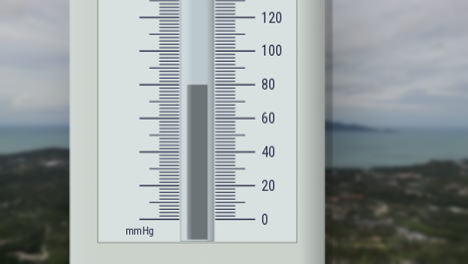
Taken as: 80,mmHg
